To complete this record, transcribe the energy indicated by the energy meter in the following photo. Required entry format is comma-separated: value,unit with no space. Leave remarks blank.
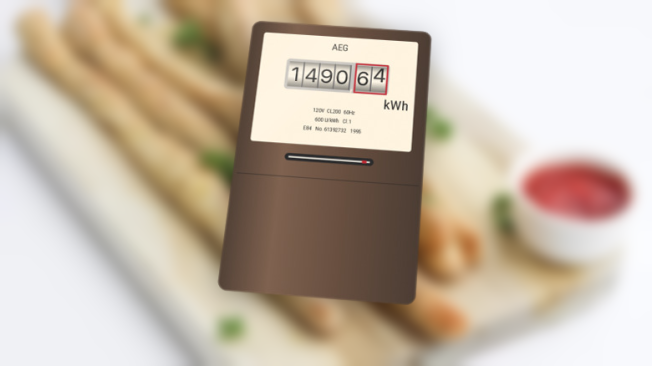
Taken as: 1490.64,kWh
